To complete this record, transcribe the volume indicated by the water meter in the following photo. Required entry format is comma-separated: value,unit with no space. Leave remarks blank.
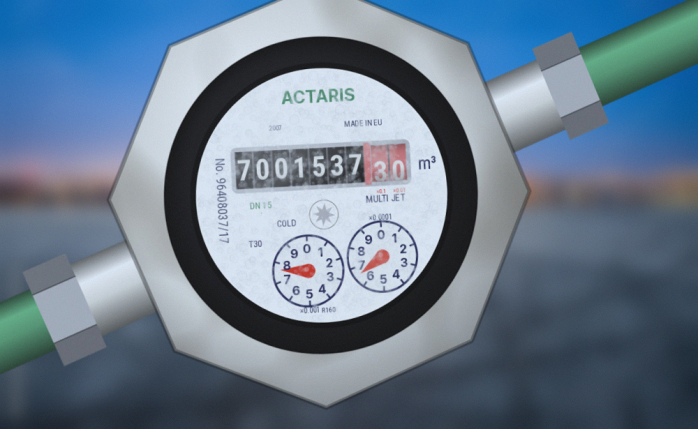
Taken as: 7001537.2976,m³
